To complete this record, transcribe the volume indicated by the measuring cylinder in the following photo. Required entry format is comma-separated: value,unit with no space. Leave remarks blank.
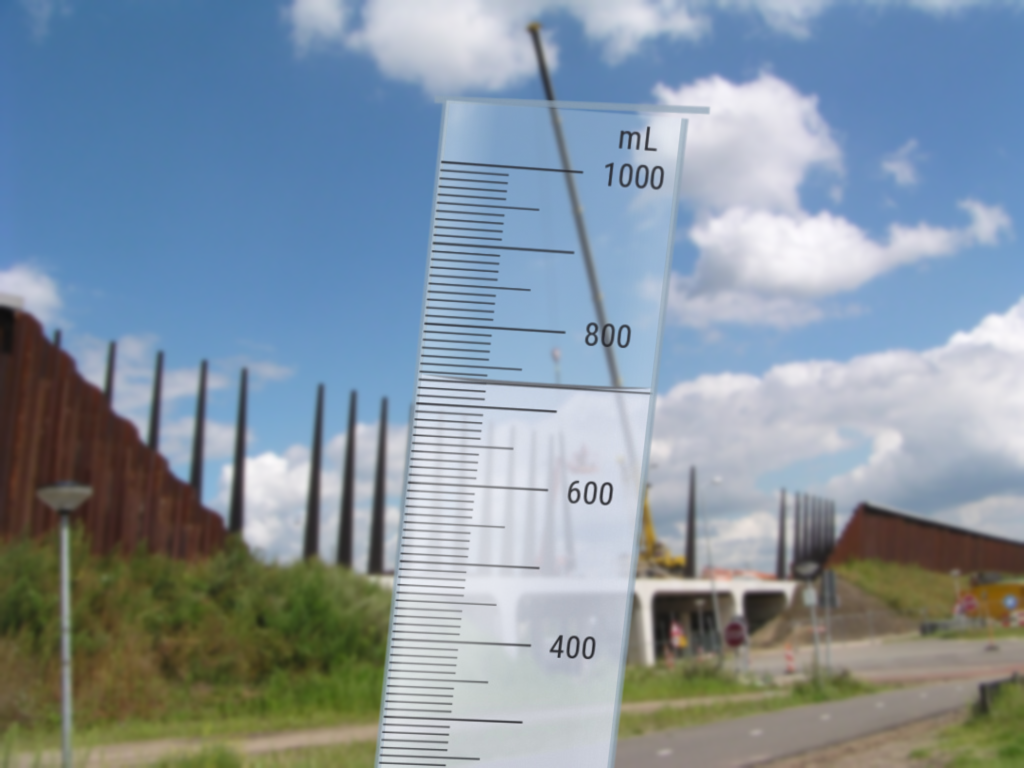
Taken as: 730,mL
